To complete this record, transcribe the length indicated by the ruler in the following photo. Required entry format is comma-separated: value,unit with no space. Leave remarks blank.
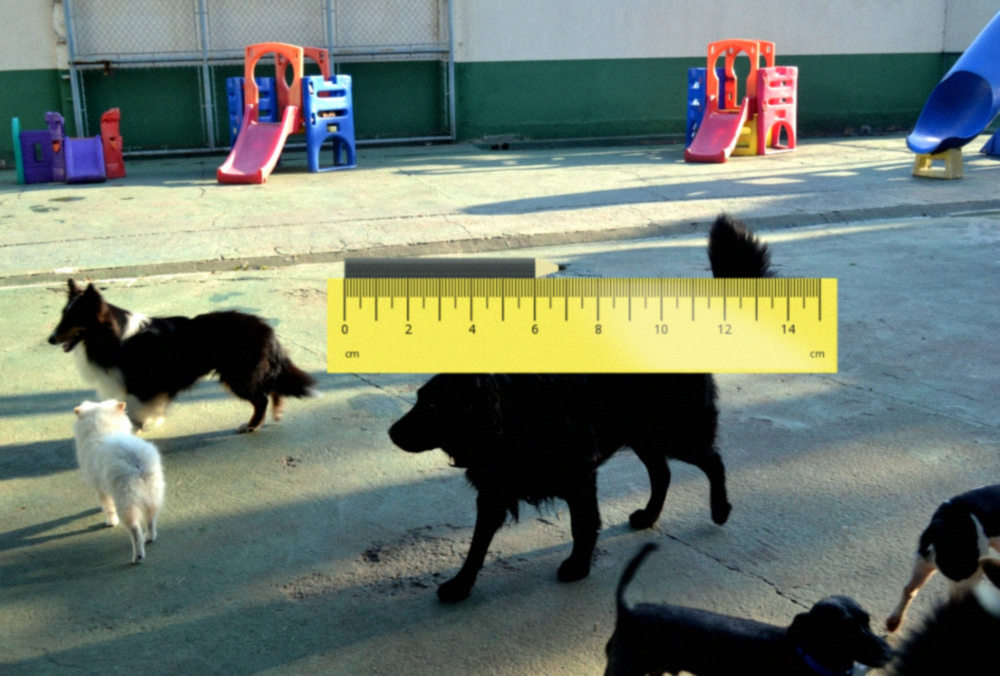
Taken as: 7,cm
